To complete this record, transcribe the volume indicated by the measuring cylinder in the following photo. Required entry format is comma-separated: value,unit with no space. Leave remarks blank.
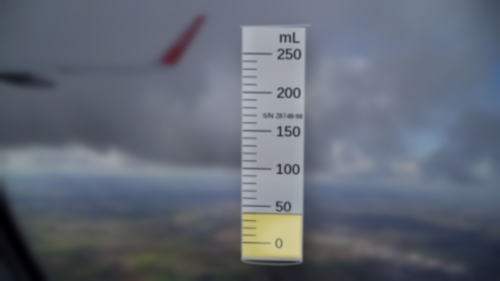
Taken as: 40,mL
